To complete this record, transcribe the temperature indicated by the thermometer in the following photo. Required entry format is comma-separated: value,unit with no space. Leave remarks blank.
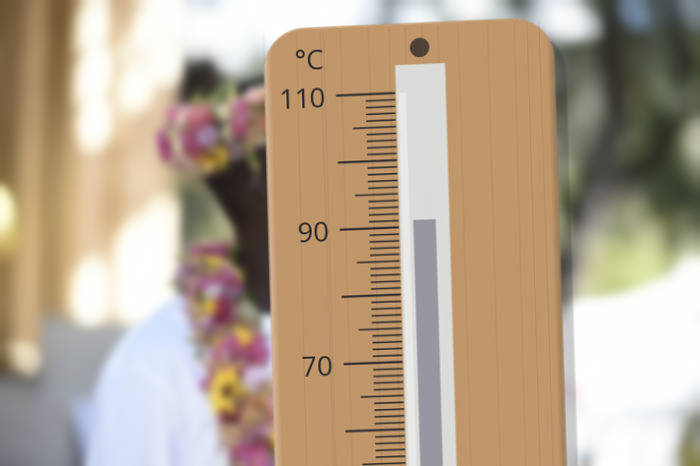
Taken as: 91,°C
